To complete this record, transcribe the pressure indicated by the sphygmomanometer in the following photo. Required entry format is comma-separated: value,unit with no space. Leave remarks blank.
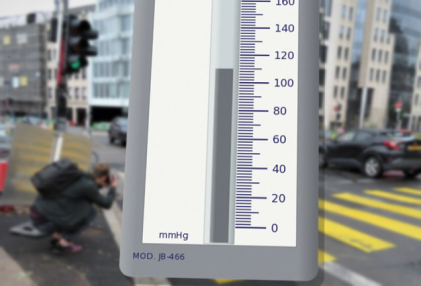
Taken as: 110,mmHg
